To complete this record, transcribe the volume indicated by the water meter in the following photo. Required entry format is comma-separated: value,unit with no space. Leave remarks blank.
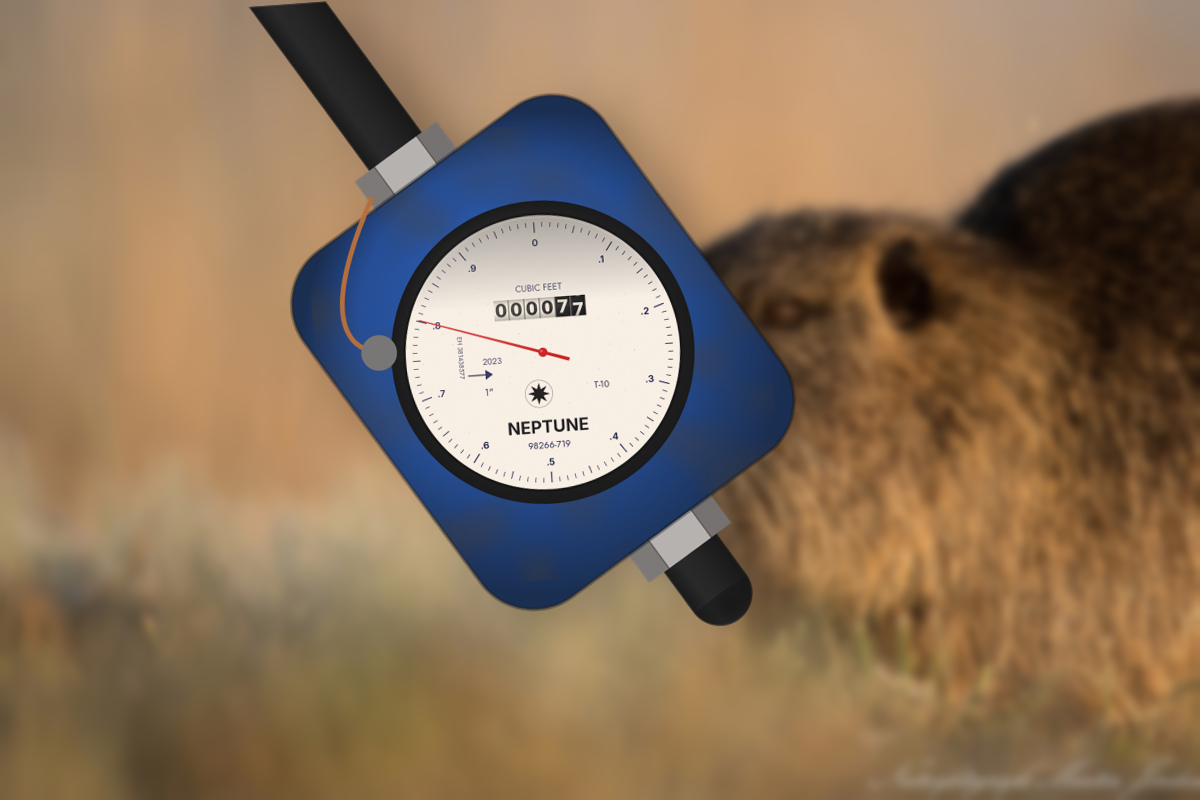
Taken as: 76.80,ft³
